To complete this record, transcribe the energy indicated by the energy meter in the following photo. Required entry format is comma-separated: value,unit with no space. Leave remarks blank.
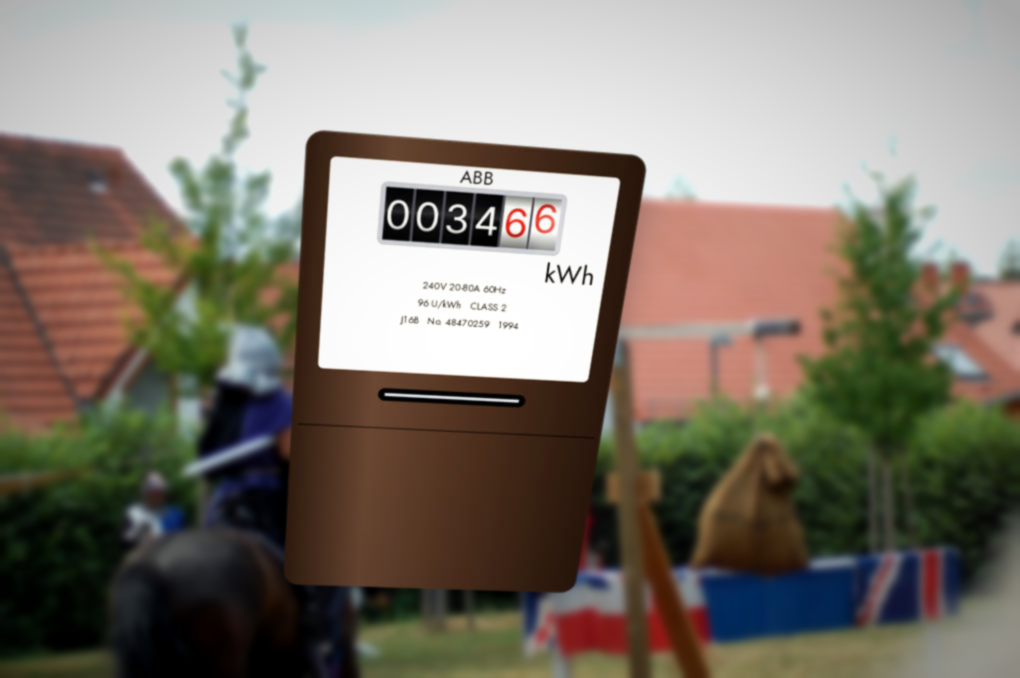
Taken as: 34.66,kWh
